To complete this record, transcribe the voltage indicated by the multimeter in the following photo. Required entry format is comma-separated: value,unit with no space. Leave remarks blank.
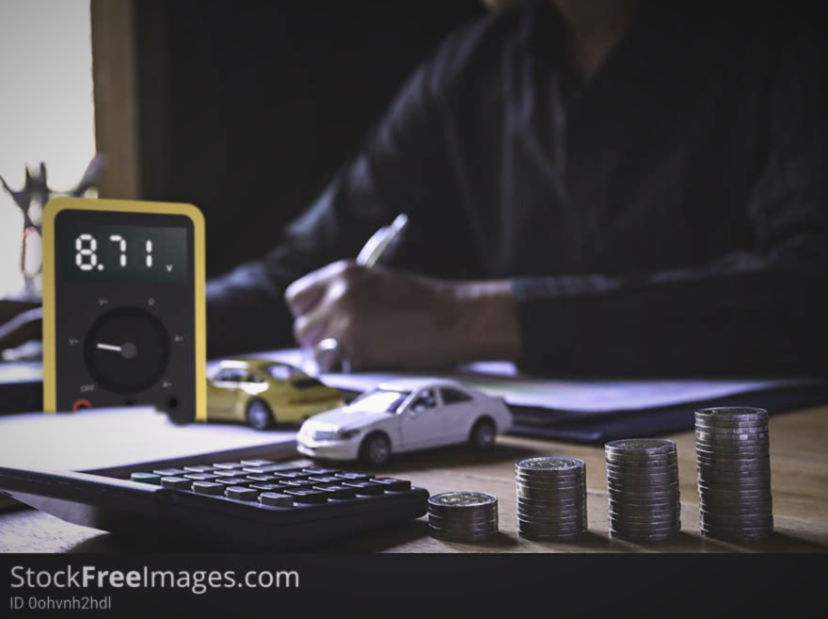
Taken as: 8.71,V
